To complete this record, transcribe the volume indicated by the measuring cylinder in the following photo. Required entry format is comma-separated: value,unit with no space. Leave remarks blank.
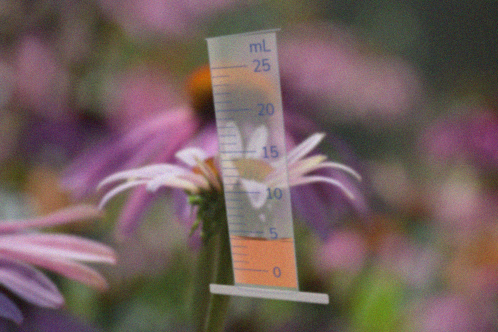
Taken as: 4,mL
